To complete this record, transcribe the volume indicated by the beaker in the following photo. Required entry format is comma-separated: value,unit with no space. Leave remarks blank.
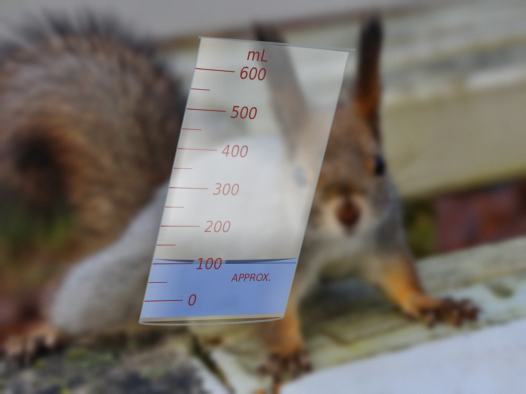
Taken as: 100,mL
